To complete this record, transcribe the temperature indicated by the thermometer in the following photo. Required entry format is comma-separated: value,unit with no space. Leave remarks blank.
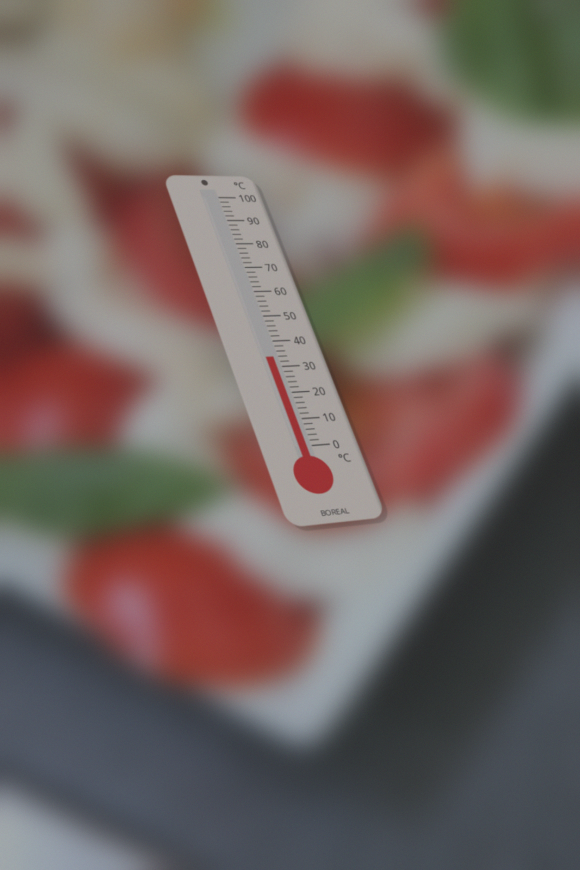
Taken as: 34,°C
